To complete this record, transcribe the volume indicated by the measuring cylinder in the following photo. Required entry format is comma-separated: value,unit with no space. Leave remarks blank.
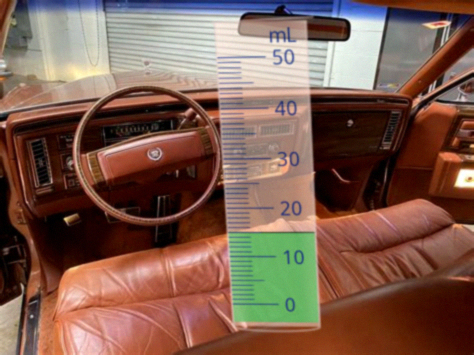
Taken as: 15,mL
